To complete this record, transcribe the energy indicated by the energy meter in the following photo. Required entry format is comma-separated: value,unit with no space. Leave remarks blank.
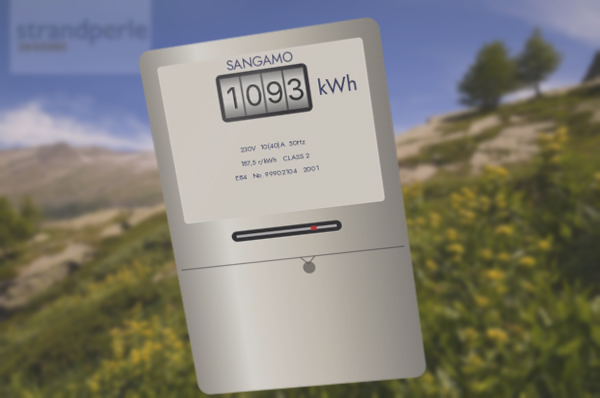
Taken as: 1093,kWh
